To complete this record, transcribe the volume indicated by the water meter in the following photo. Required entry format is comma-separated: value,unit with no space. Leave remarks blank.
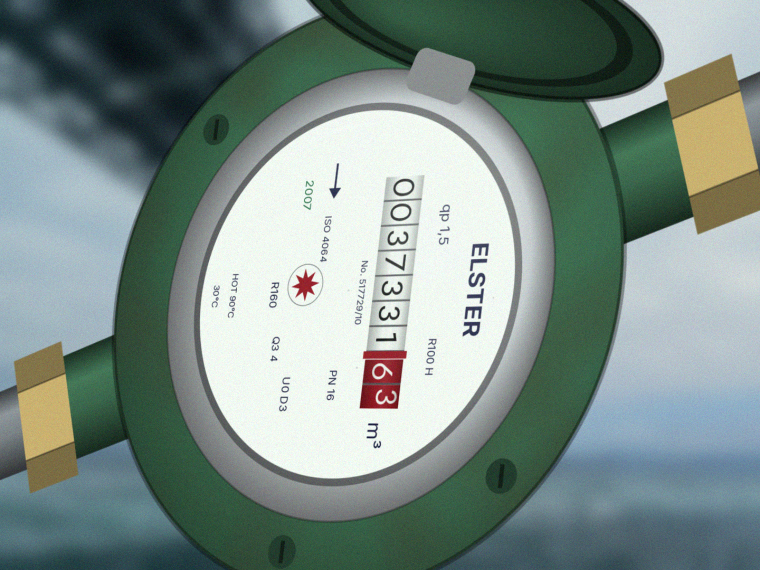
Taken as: 37331.63,m³
